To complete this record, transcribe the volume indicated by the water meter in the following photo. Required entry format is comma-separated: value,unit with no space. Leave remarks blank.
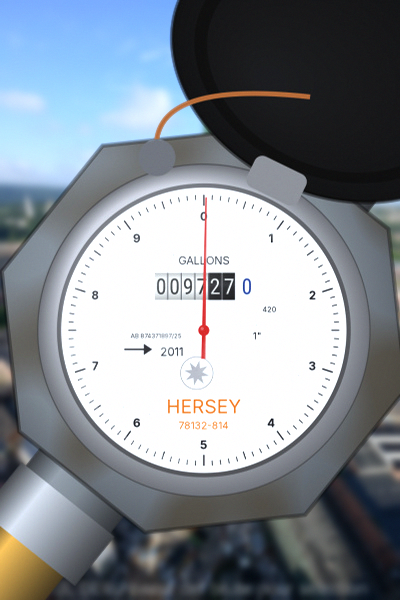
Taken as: 97270.0,gal
